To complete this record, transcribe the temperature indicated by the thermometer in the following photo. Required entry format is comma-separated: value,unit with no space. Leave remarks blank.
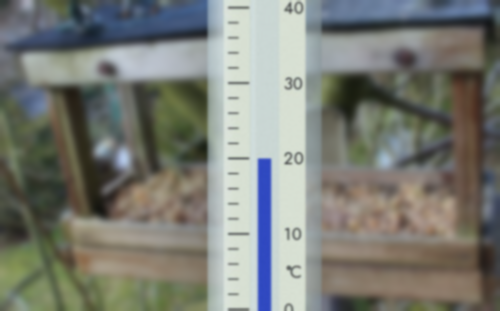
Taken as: 20,°C
